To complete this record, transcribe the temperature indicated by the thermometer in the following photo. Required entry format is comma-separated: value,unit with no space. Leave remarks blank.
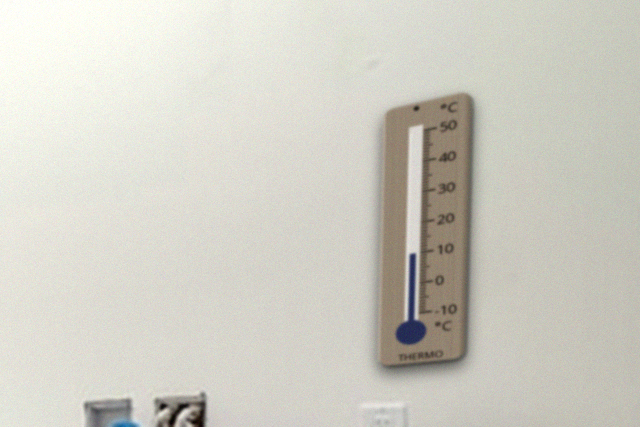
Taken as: 10,°C
